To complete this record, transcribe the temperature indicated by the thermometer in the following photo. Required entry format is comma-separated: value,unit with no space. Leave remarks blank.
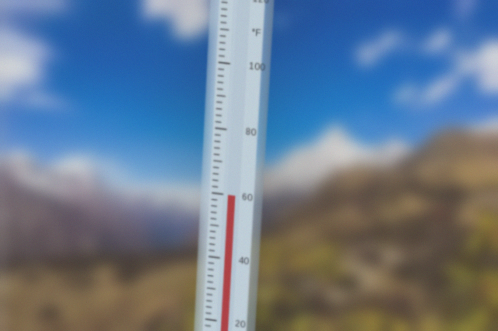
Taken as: 60,°F
